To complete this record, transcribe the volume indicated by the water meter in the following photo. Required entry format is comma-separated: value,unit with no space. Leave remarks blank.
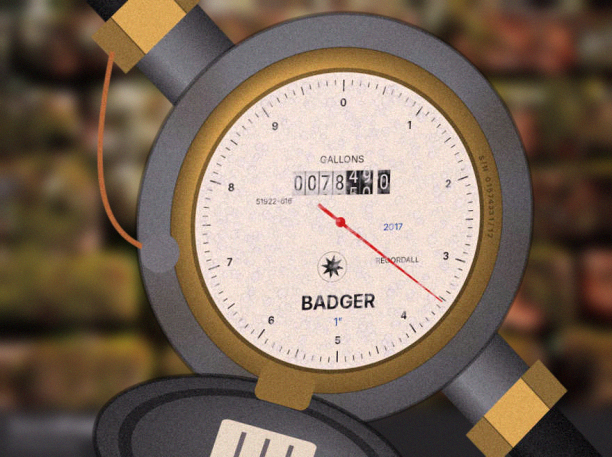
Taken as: 78493.5,gal
